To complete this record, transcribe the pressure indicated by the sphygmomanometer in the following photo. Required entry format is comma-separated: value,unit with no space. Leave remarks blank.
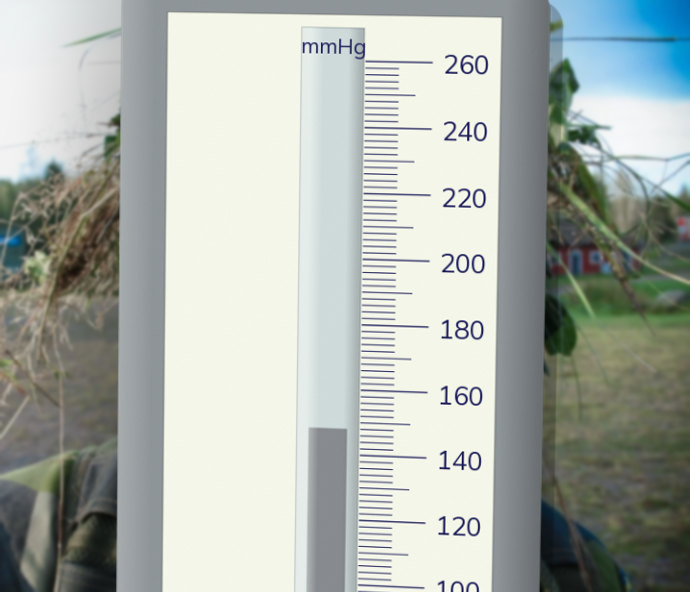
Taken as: 148,mmHg
